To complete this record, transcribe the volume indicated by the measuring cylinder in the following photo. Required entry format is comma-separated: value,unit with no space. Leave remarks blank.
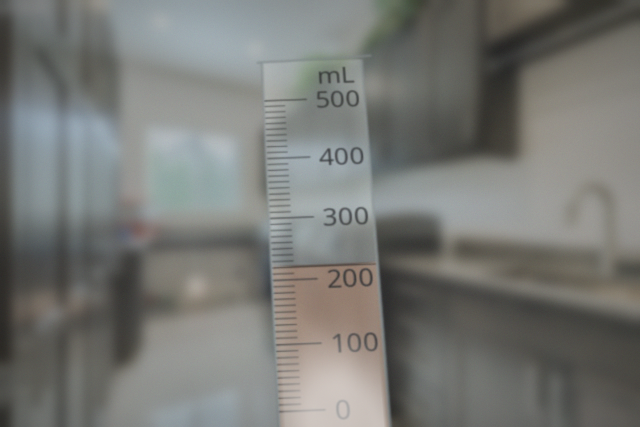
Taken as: 220,mL
